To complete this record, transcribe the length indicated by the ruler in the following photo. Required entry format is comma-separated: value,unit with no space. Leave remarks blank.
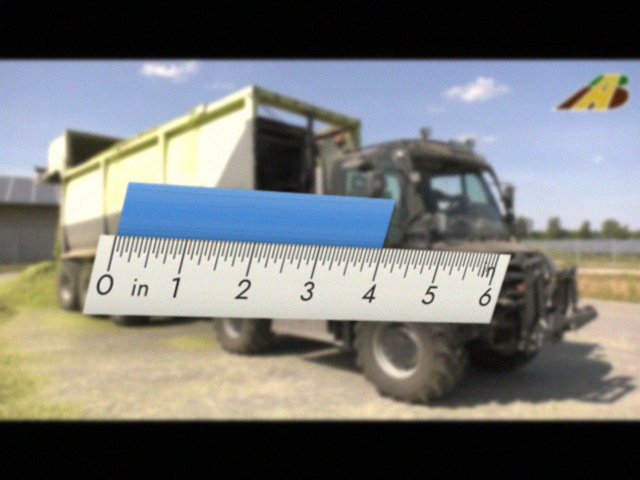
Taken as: 4,in
